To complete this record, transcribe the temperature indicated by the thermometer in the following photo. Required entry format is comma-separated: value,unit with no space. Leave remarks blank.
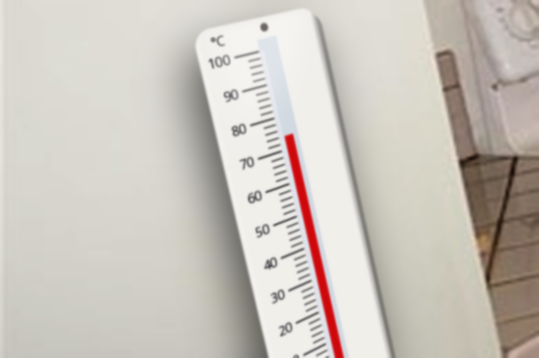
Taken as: 74,°C
